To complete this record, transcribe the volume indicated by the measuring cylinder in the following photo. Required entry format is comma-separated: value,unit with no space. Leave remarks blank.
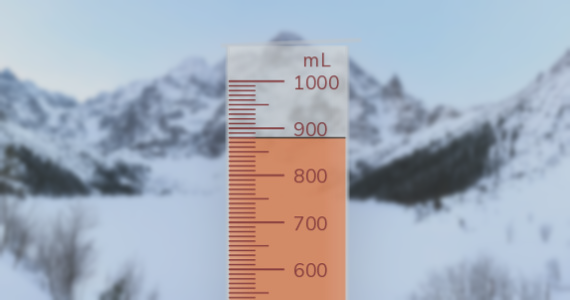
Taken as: 880,mL
